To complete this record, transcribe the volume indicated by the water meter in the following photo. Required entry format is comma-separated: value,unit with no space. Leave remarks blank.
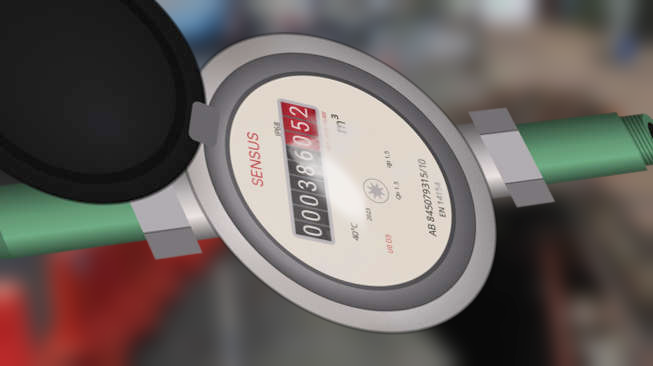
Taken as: 386.052,m³
